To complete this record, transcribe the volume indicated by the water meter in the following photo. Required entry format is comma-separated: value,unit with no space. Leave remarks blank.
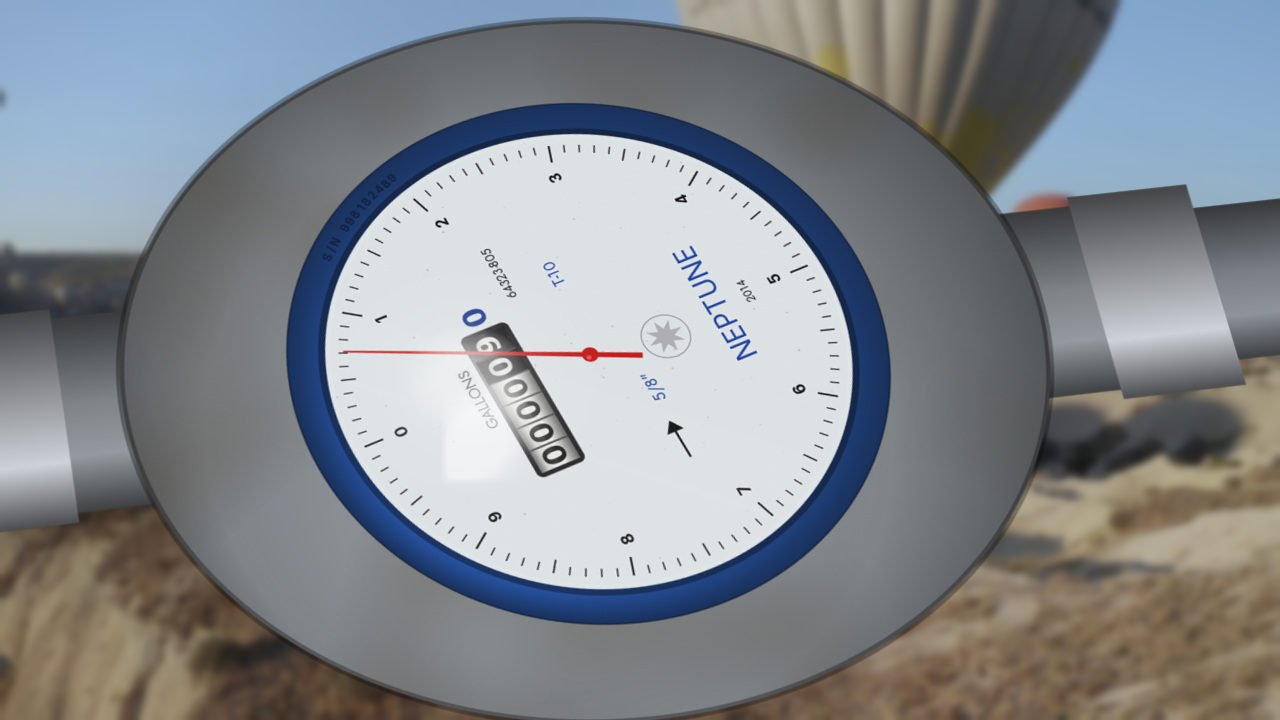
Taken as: 90.7,gal
